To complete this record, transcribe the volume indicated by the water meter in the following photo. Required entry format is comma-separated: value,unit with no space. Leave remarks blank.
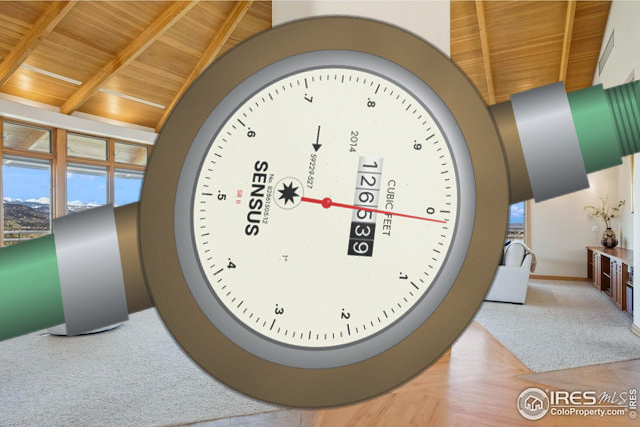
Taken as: 126539.01,ft³
